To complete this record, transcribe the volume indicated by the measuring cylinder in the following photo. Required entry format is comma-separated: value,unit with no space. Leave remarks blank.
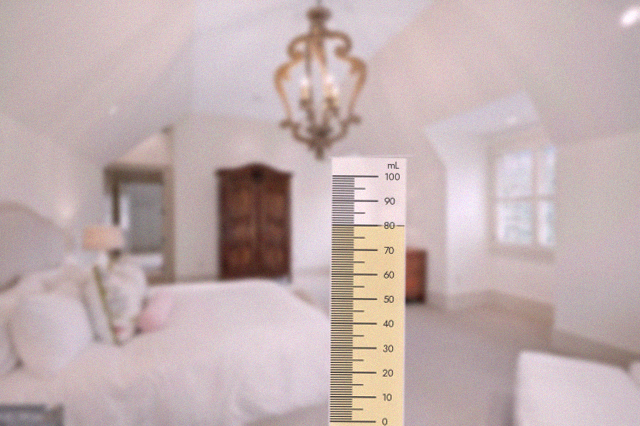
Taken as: 80,mL
